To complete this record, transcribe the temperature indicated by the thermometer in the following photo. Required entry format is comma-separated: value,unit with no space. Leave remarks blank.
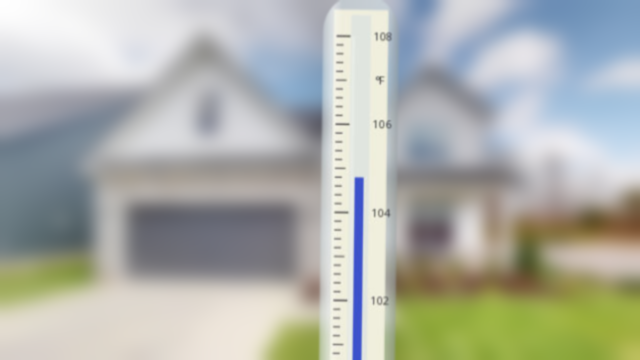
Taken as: 104.8,°F
